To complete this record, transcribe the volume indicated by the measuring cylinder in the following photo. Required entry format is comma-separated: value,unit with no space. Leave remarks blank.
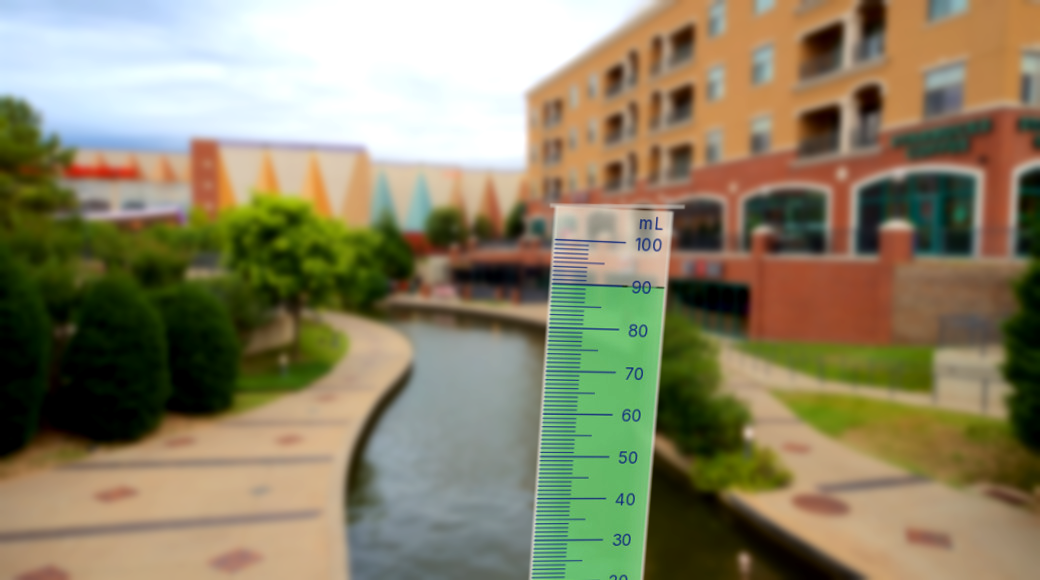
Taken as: 90,mL
